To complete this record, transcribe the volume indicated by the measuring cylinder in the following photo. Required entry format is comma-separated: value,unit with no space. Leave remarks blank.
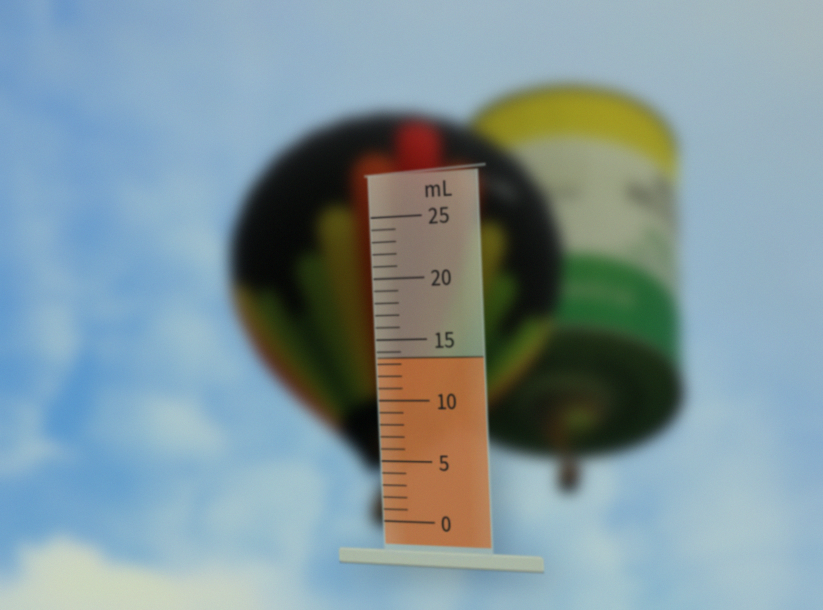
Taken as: 13.5,mL
